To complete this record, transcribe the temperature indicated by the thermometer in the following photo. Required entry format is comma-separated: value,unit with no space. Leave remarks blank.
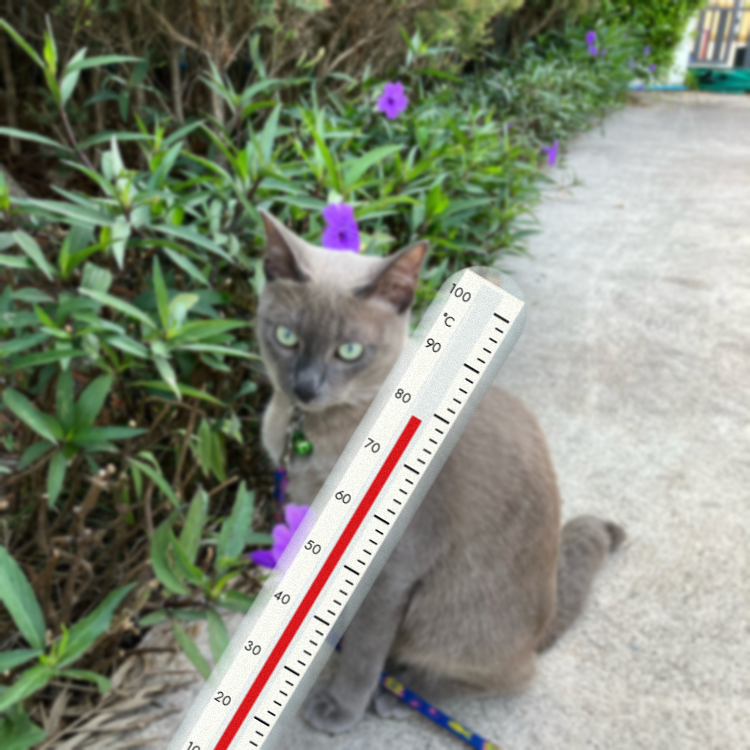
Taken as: 78,°C
